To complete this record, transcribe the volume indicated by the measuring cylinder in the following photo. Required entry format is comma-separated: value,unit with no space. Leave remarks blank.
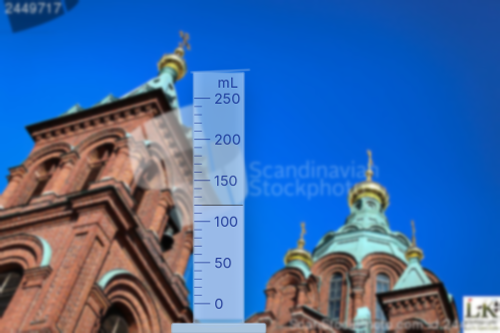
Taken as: 120,mL
